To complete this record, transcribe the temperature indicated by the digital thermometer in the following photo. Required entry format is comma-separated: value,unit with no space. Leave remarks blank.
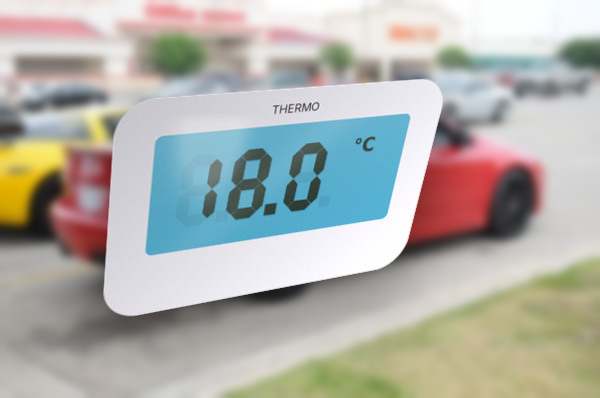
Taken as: 18.0,°C
